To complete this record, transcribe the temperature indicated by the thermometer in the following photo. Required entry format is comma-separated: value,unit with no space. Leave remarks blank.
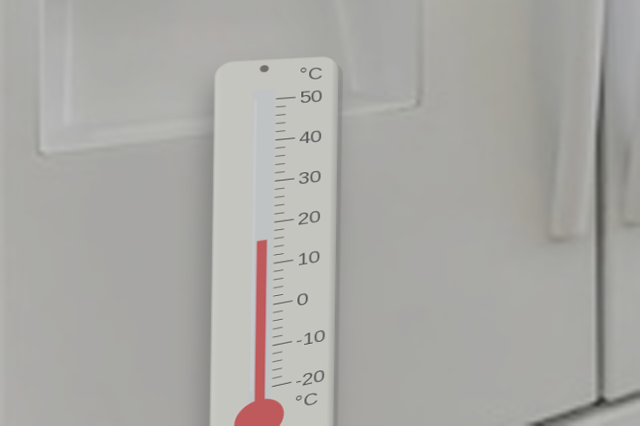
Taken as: 16,°C
